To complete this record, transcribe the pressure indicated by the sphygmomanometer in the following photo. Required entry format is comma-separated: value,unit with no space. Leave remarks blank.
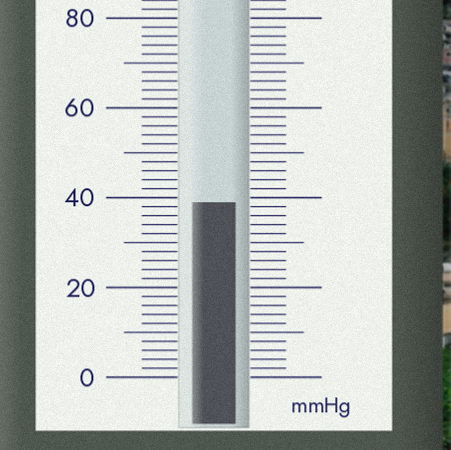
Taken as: 39,mmHg
